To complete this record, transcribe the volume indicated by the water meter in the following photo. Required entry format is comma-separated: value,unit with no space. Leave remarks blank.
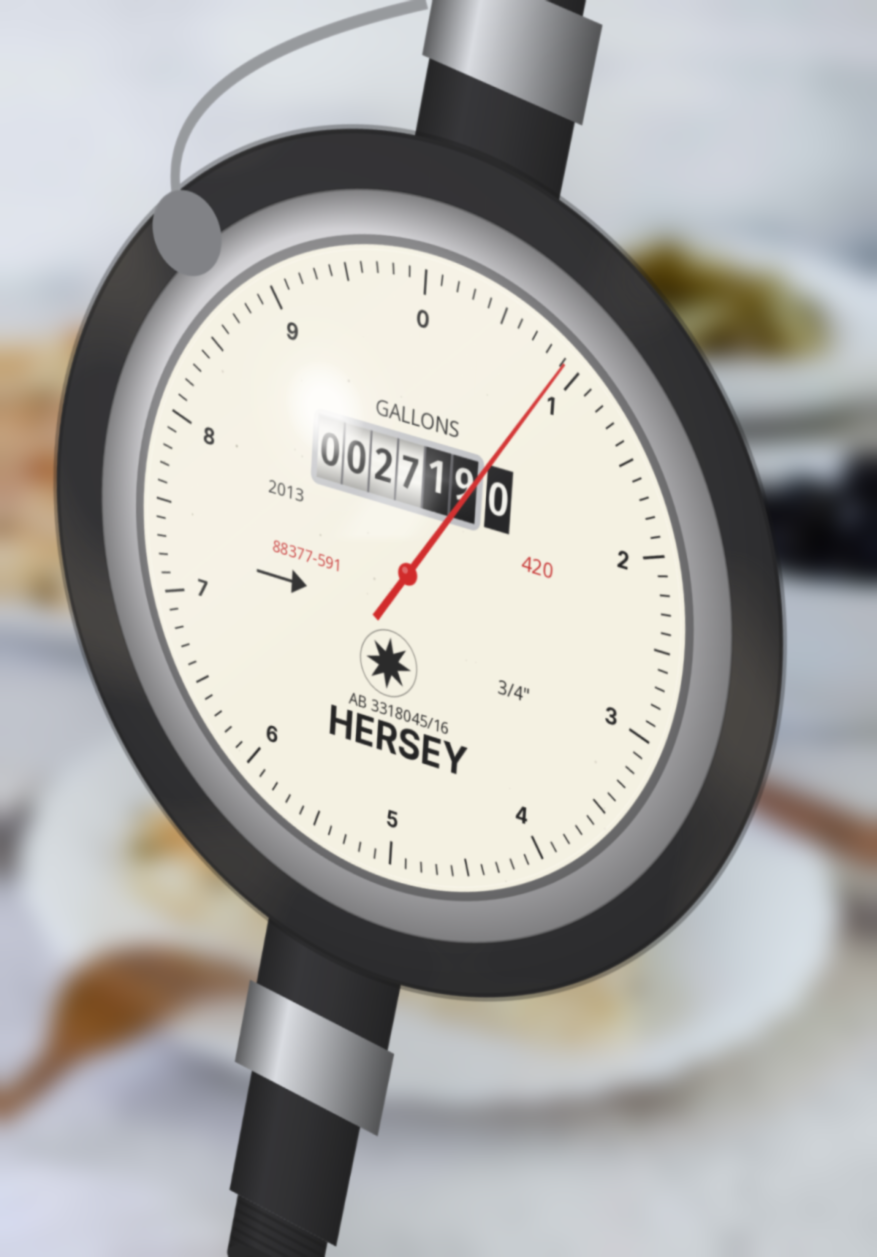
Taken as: 27190.9,gal
